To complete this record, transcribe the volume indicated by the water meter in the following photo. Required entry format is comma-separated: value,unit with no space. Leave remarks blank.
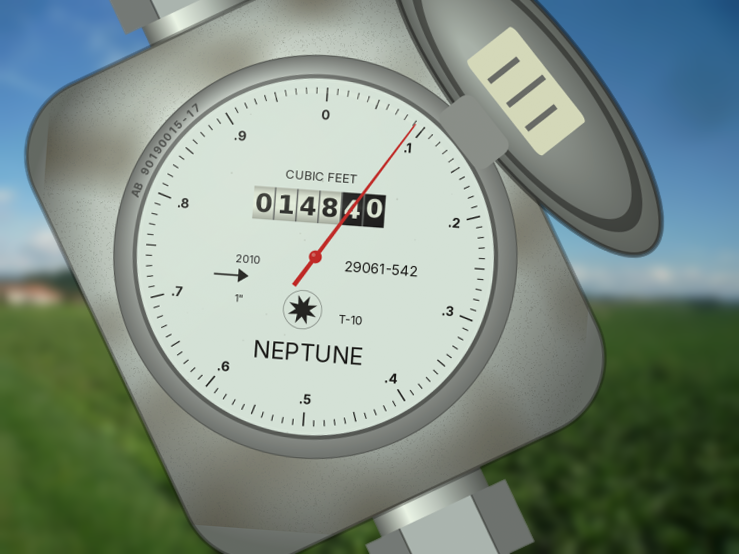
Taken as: 14840.09,ft³
